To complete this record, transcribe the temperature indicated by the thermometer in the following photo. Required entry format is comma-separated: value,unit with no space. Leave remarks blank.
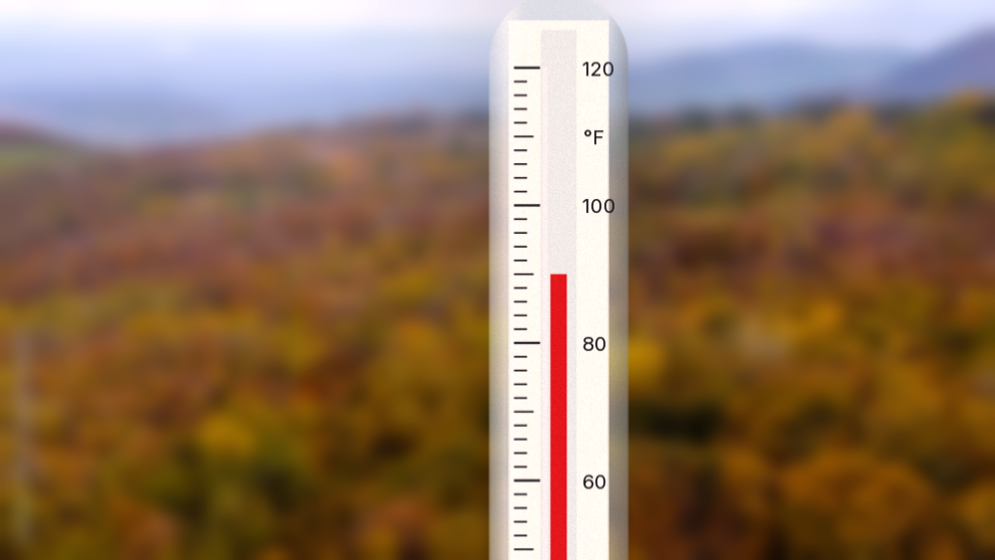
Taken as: 90,°F
